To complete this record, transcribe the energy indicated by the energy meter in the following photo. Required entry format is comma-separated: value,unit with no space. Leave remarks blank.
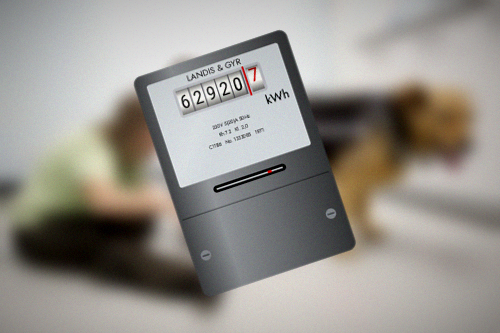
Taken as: 62920.7,kWh
